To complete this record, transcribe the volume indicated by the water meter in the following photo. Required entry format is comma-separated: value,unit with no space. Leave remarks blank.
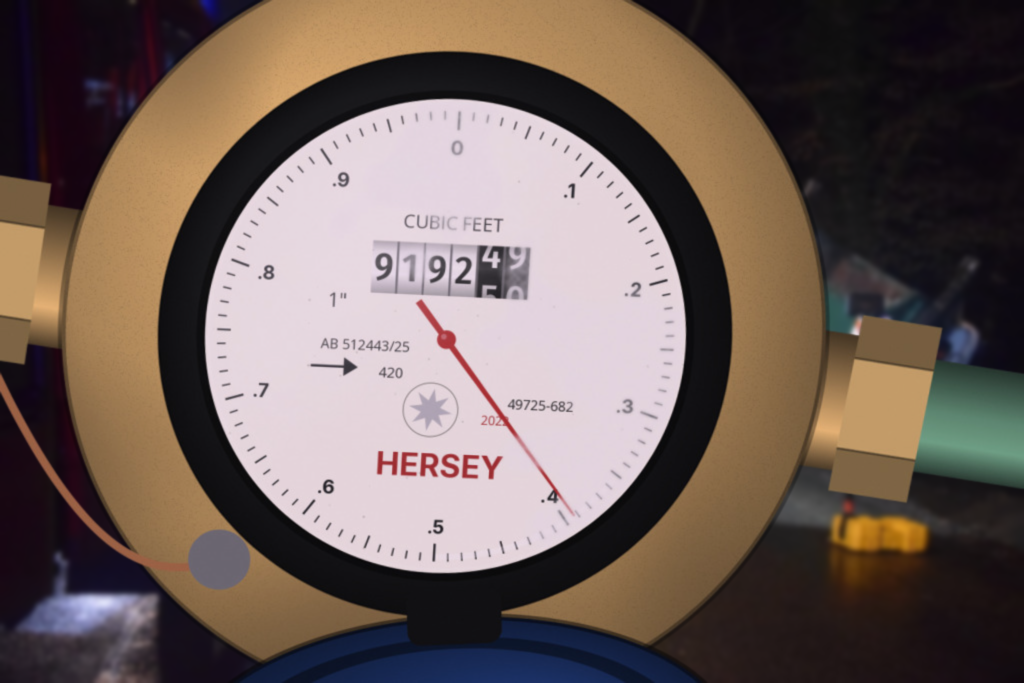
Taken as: 919249.39,ft³
